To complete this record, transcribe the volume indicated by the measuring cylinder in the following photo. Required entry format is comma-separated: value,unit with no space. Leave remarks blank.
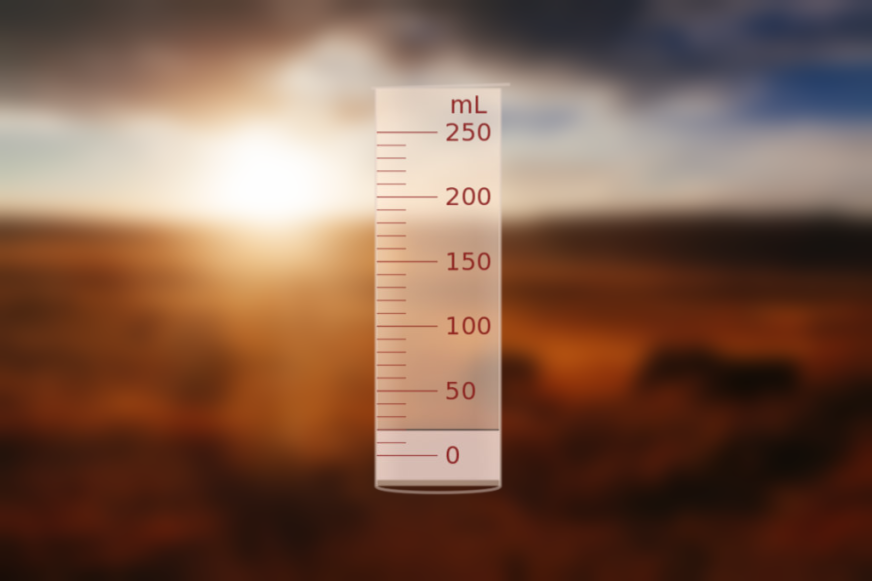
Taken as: 20,mL
